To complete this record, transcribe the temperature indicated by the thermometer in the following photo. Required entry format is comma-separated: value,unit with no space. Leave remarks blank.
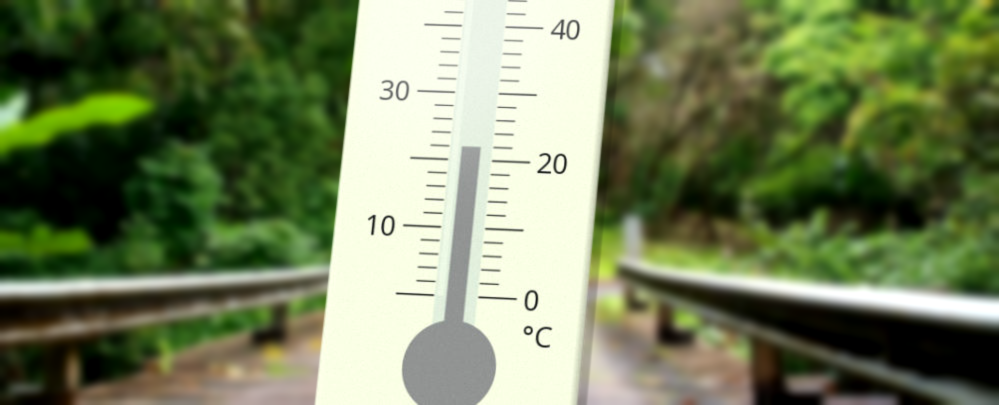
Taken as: 22,°C
